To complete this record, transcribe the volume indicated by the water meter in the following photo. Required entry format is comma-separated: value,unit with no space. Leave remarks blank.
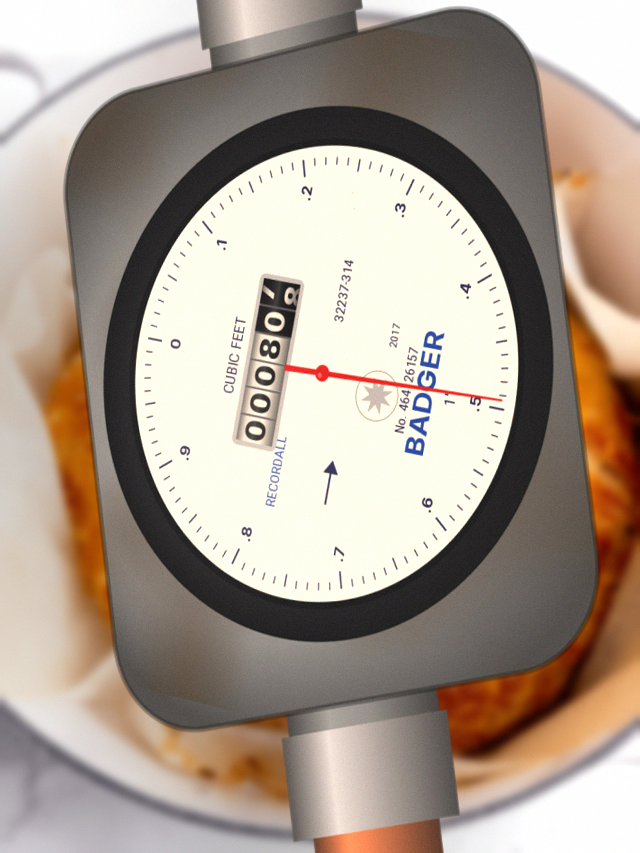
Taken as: 807.49,ft³
